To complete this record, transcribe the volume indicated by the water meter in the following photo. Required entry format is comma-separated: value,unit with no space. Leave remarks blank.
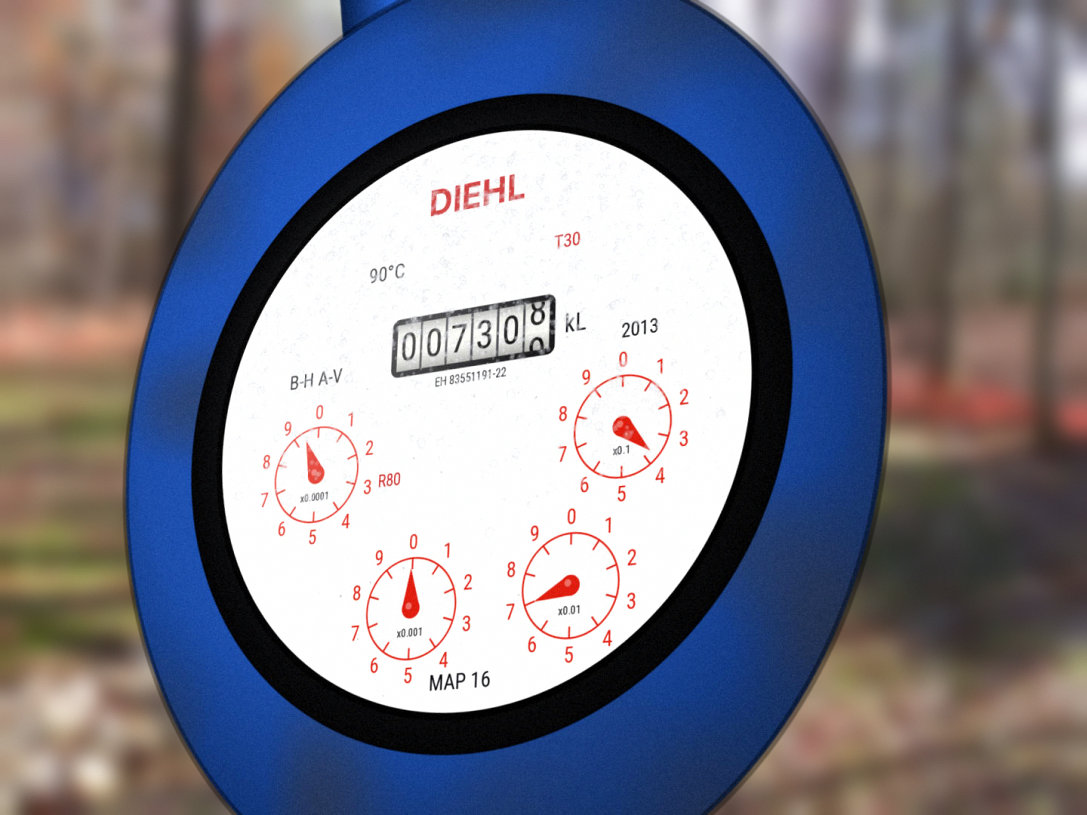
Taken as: 7308.3699,kL
